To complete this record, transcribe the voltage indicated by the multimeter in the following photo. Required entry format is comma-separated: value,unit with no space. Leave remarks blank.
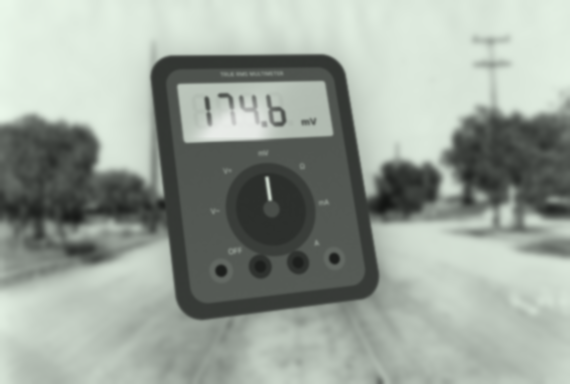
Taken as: 174.6,mV
